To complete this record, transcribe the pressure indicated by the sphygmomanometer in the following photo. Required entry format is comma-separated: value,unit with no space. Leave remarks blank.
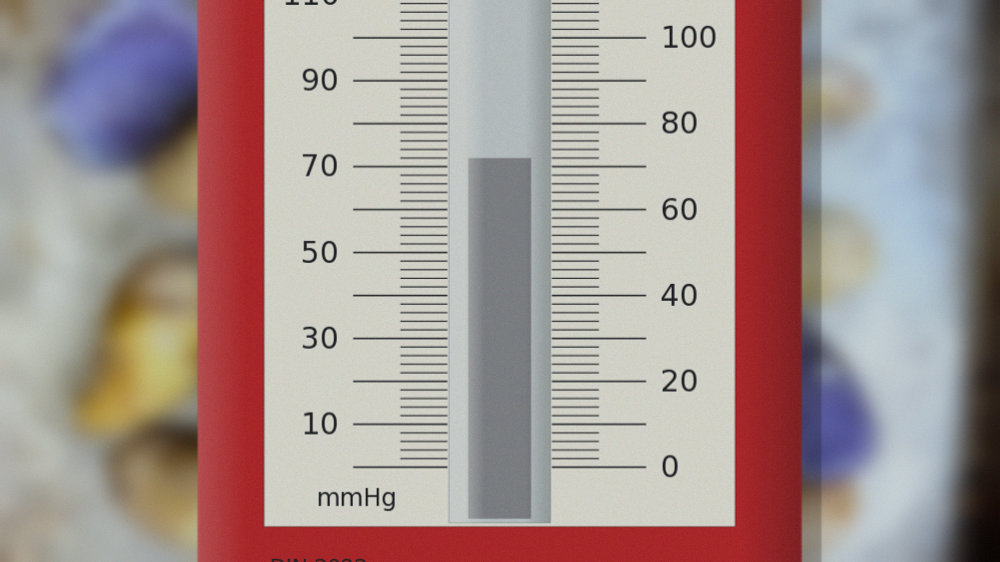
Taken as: 72,mmHg
